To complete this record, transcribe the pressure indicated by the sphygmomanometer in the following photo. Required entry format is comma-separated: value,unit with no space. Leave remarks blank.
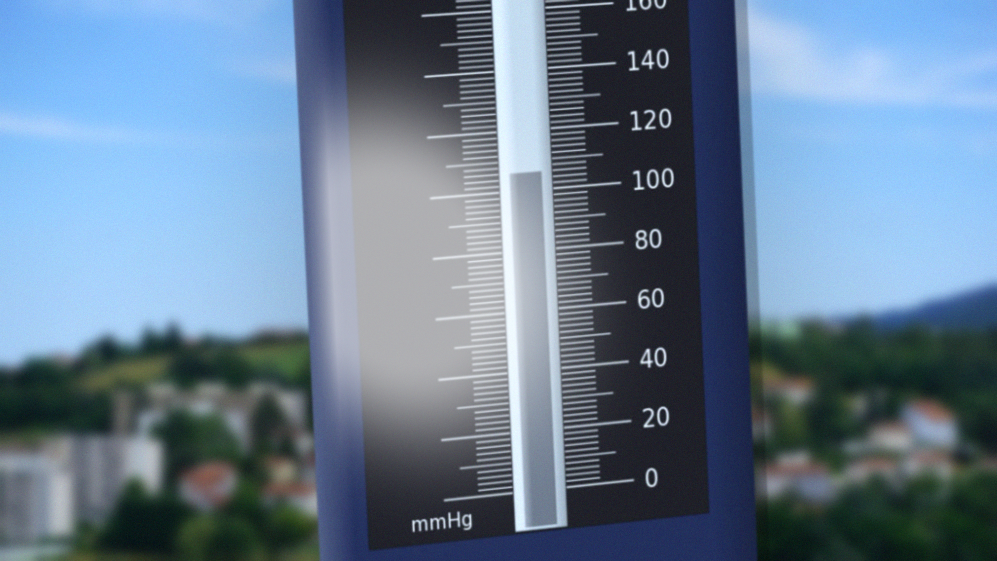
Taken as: 106,mmHg
